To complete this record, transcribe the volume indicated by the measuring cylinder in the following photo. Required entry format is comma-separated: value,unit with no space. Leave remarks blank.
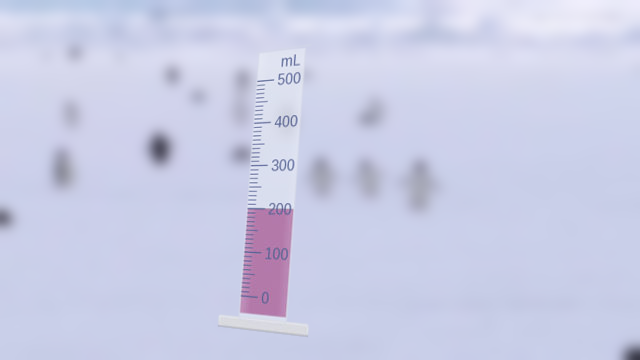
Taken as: 200,mL
